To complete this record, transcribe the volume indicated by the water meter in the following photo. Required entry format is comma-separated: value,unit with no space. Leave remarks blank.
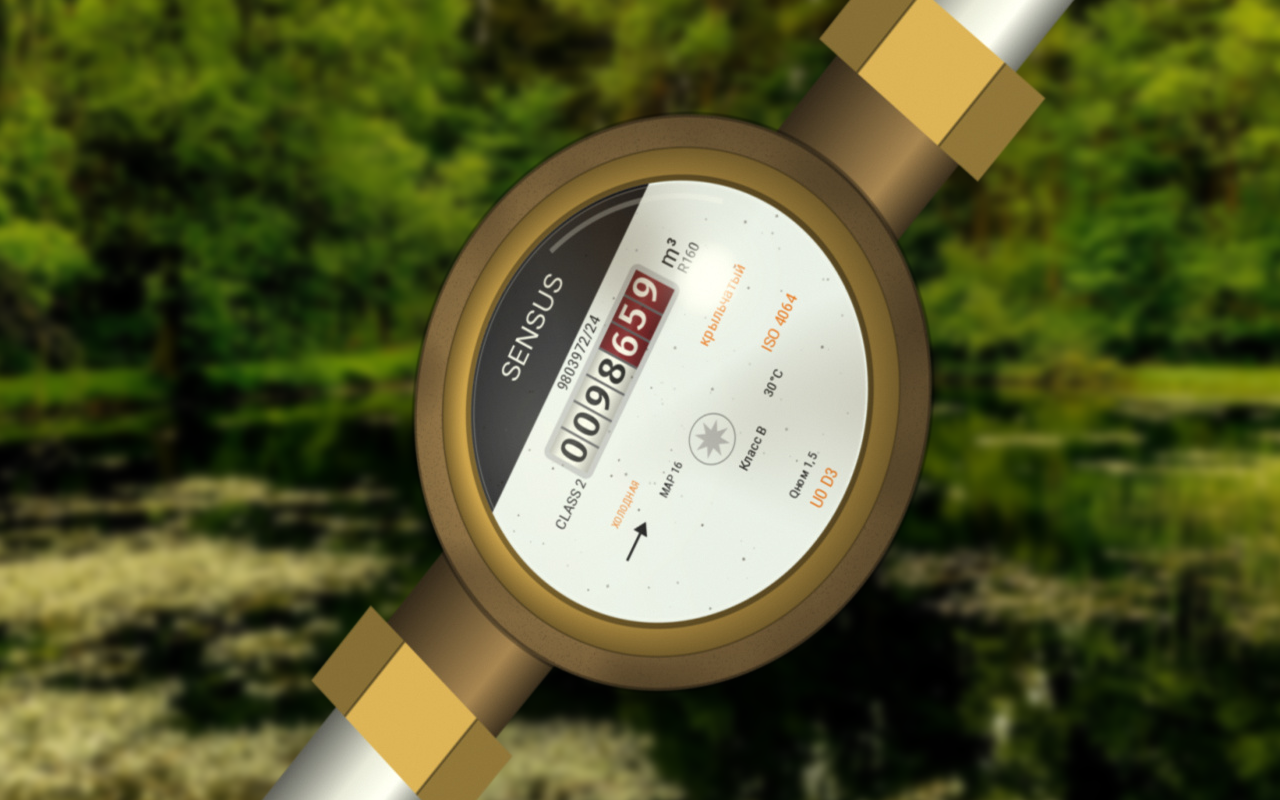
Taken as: 98.659,m³
